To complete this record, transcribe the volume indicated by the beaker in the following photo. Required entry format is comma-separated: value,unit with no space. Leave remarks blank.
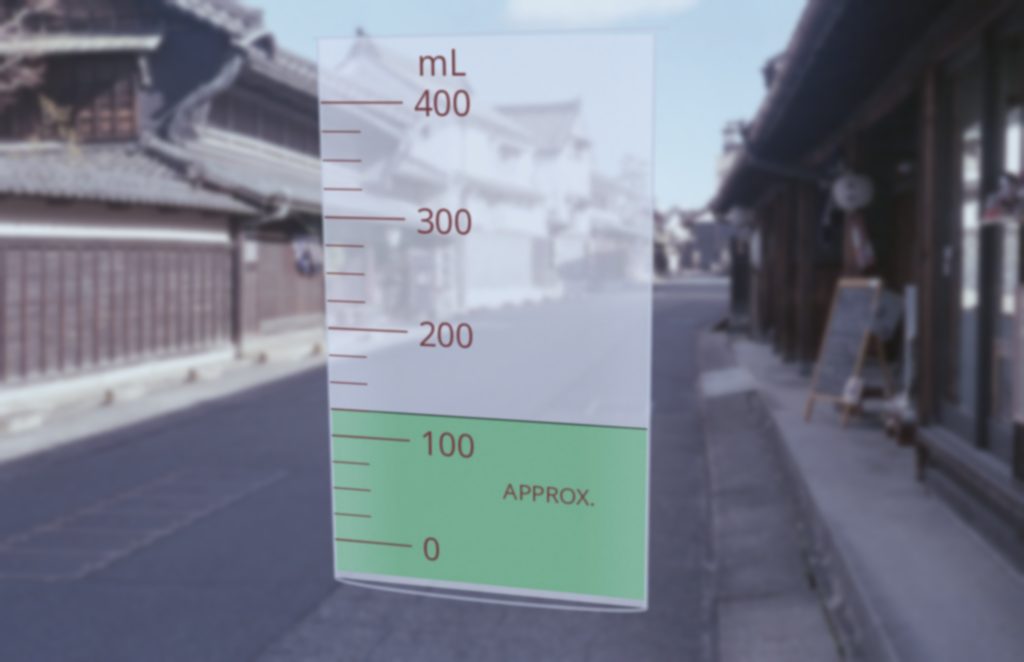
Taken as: 125,mL
